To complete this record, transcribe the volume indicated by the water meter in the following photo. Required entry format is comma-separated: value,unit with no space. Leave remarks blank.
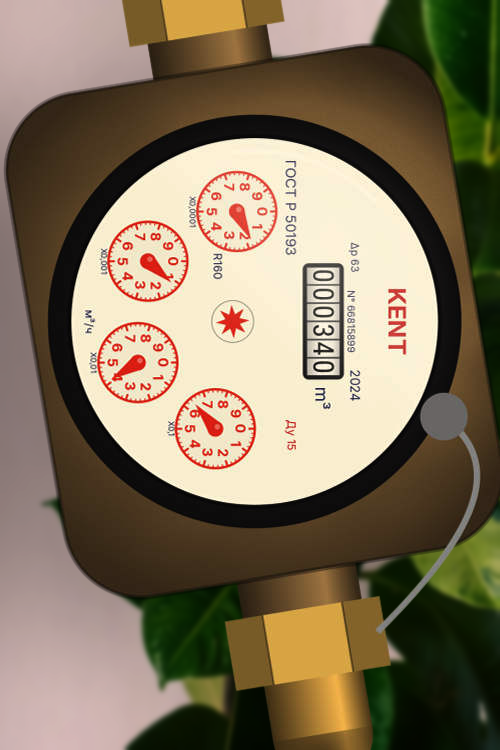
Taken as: 340.6411,m³
